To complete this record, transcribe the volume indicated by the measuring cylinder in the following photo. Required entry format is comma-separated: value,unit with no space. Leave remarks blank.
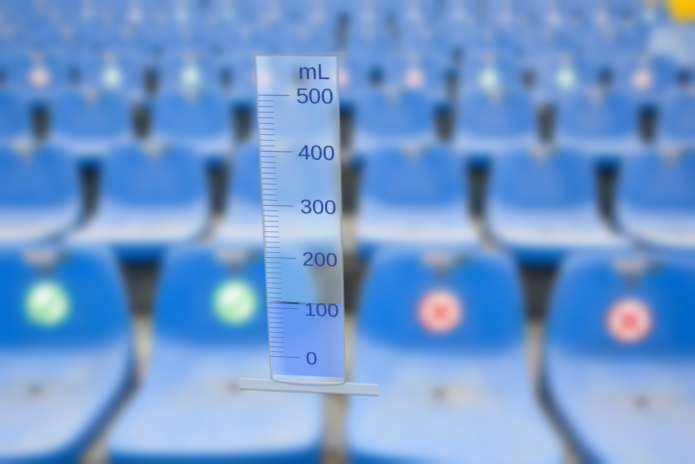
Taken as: 110,mL
